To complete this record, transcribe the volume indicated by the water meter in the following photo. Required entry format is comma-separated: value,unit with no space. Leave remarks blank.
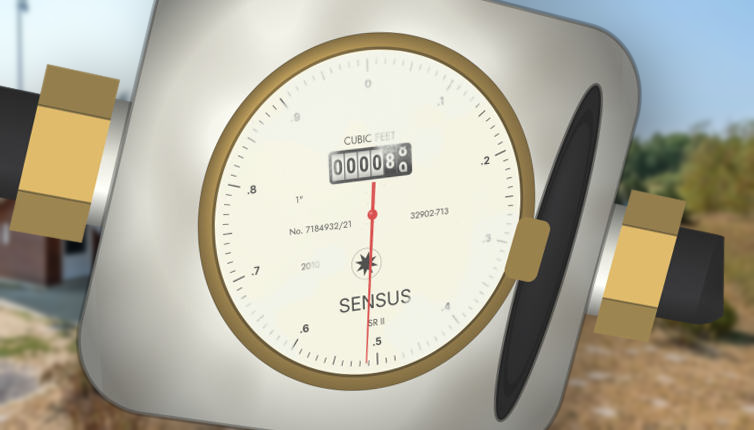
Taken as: 88.51,ft³
